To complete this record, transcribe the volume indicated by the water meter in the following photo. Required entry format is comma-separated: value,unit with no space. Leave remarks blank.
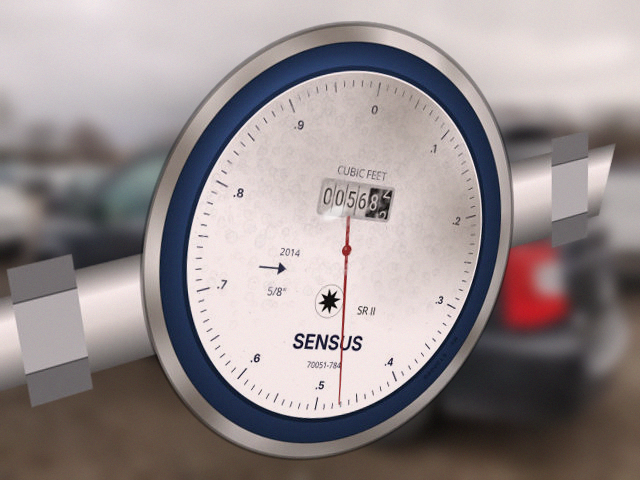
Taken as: 5682.47,ft³
